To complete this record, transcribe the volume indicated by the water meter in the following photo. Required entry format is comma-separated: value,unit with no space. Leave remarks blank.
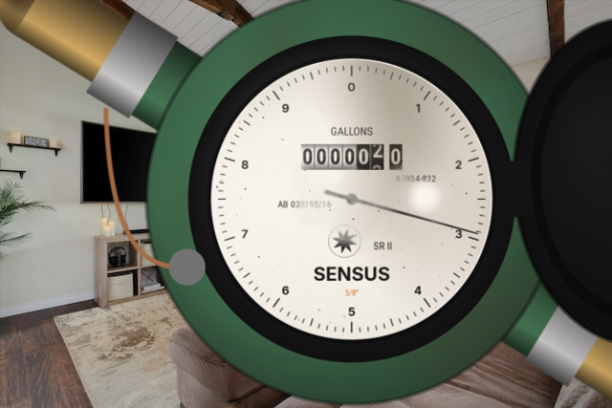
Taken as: 22.9,gal
